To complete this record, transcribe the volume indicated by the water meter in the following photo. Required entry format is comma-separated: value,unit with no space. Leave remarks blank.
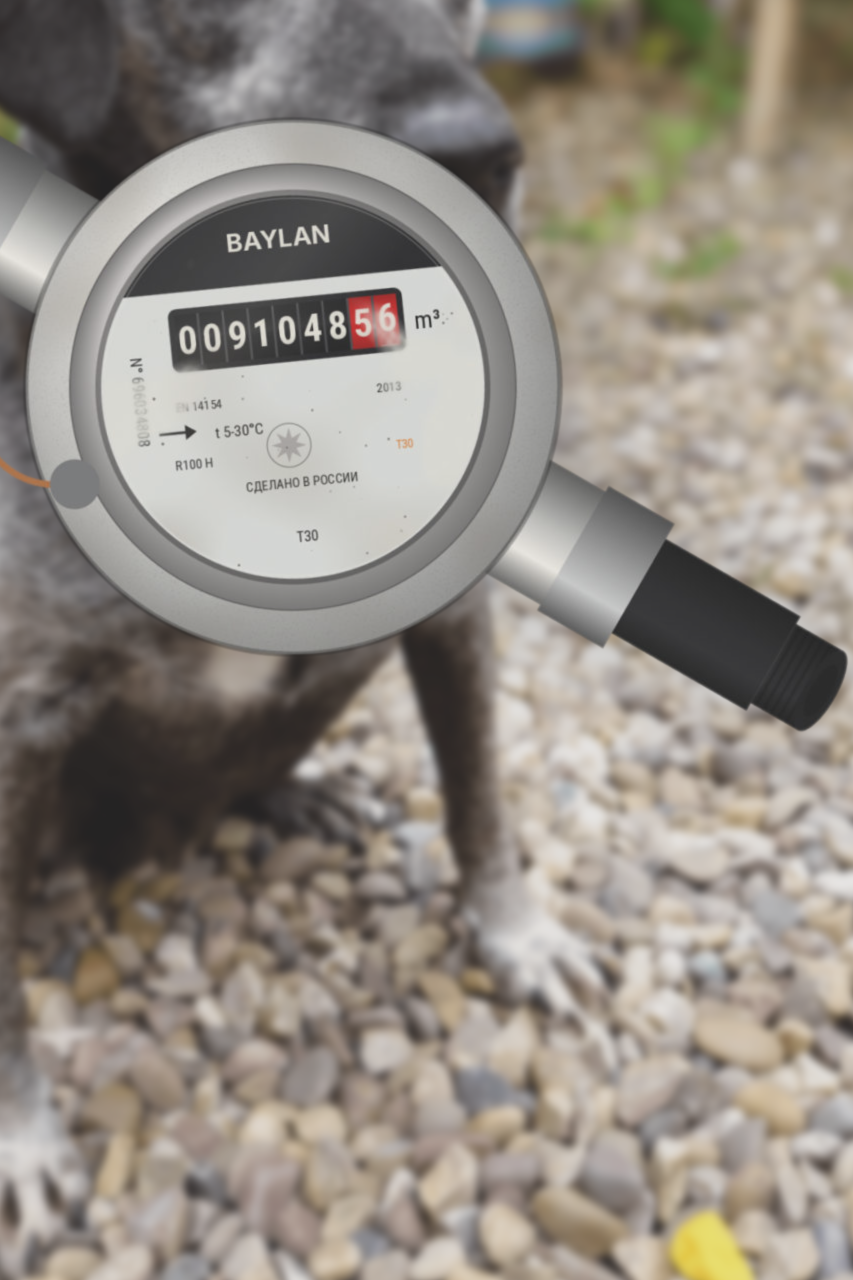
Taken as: 91048.56,m³
